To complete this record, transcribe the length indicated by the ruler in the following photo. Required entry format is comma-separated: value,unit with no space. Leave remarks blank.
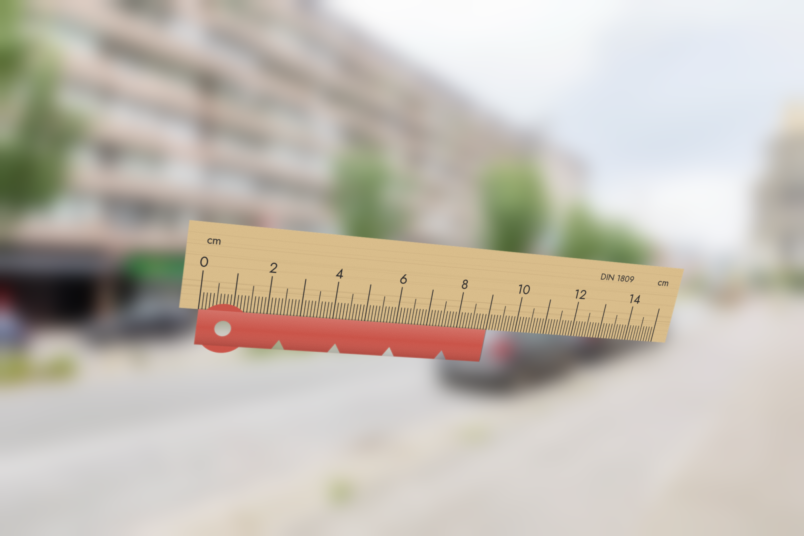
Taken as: 9,cm
